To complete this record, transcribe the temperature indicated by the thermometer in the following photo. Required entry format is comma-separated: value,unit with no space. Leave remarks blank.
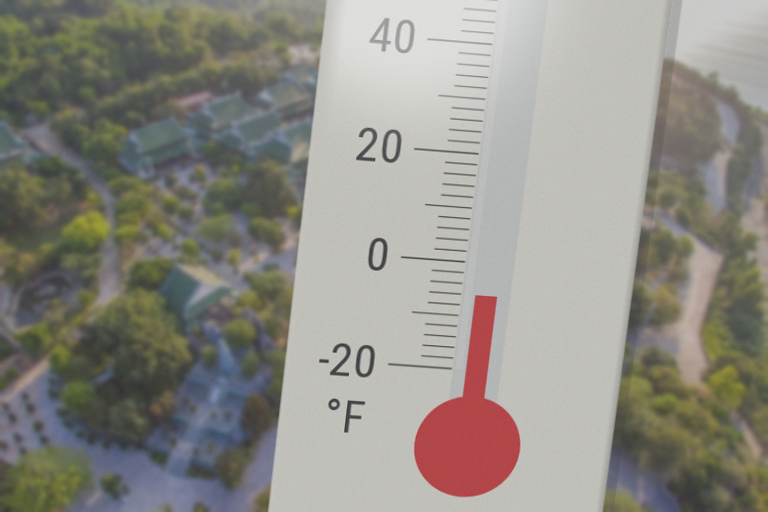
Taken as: -6,°F
